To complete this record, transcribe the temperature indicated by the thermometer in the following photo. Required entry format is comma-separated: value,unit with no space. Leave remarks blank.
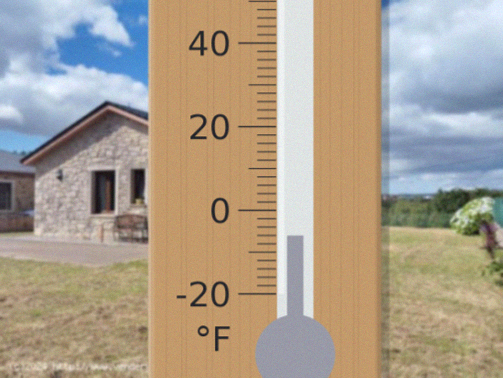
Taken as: -6,°F
